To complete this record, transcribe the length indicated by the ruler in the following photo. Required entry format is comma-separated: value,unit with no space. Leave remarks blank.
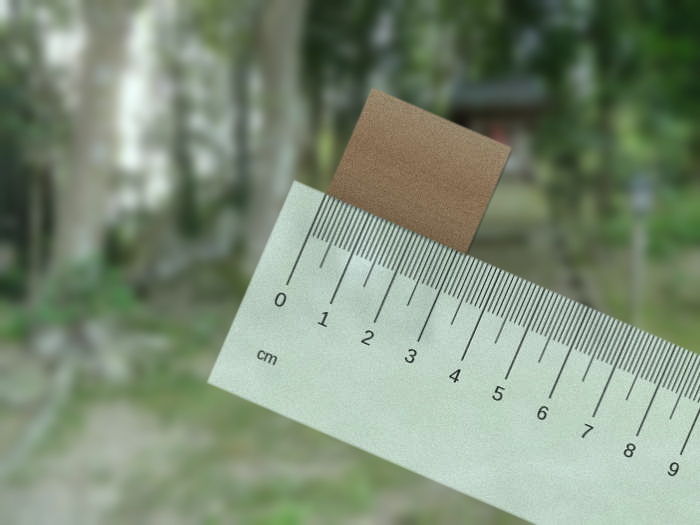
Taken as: 3.2,cm
